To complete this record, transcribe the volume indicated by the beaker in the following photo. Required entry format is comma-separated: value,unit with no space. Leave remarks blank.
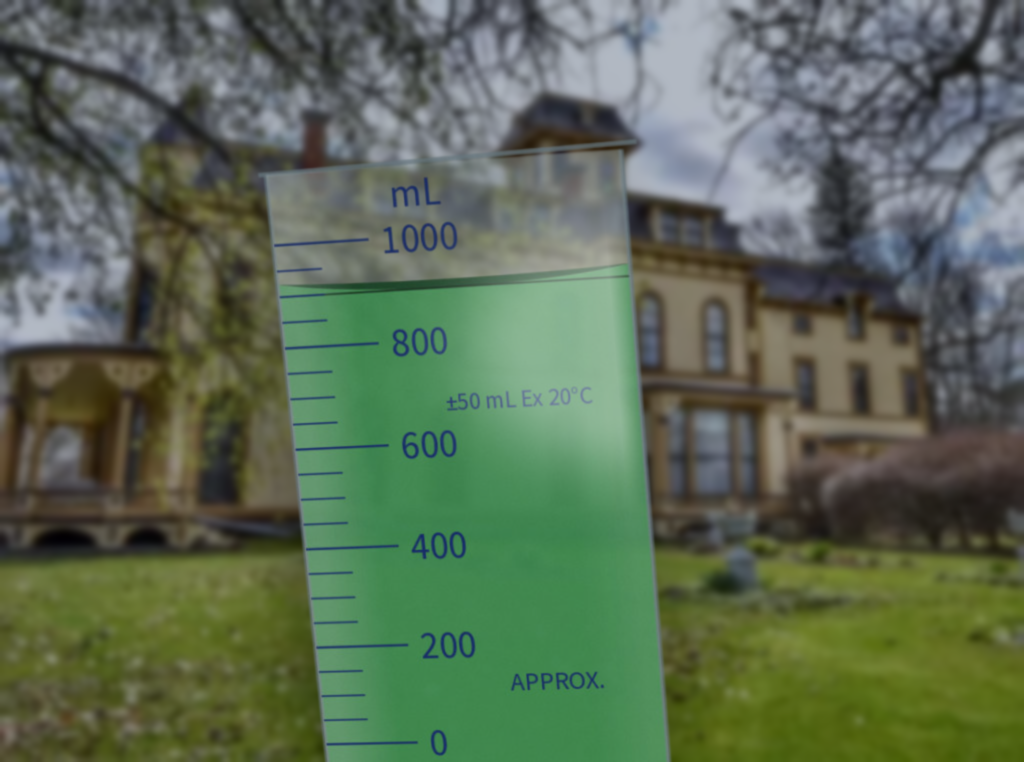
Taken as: 900,mL
